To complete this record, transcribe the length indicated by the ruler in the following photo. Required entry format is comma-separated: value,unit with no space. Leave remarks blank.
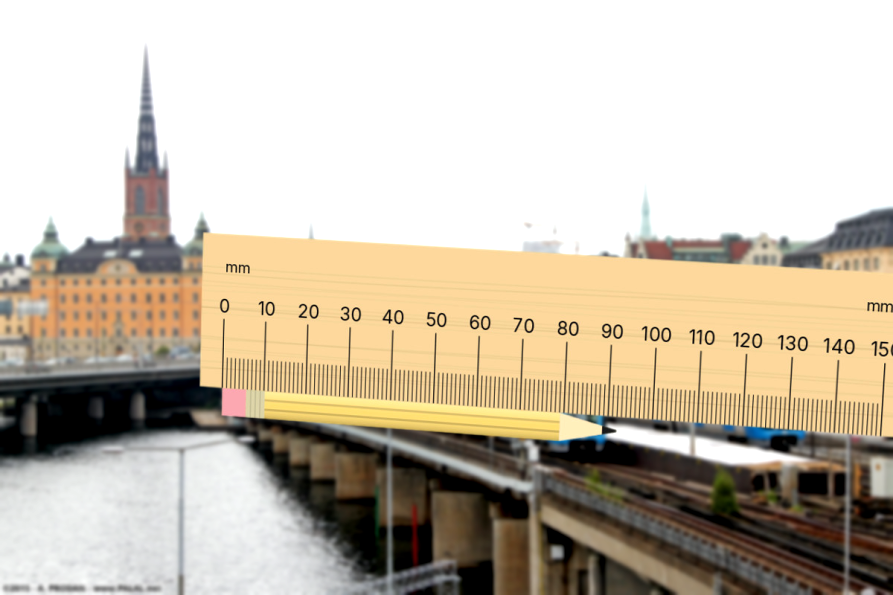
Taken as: 92,mm
